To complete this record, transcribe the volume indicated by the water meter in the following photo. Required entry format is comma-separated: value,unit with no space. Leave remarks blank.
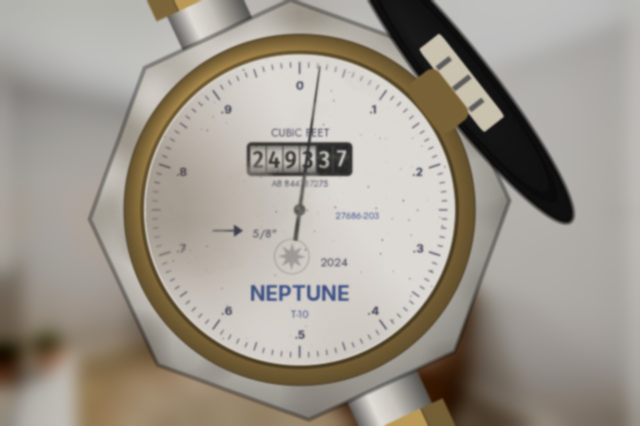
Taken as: 249337.02,ft³
